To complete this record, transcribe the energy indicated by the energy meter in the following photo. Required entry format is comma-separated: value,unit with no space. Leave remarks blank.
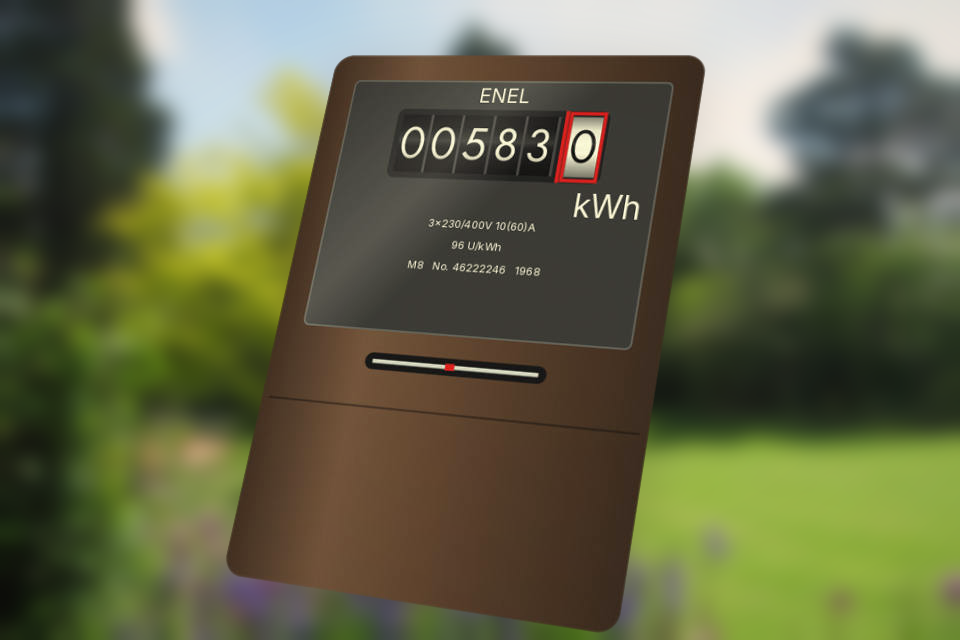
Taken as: 583.0,kWh
